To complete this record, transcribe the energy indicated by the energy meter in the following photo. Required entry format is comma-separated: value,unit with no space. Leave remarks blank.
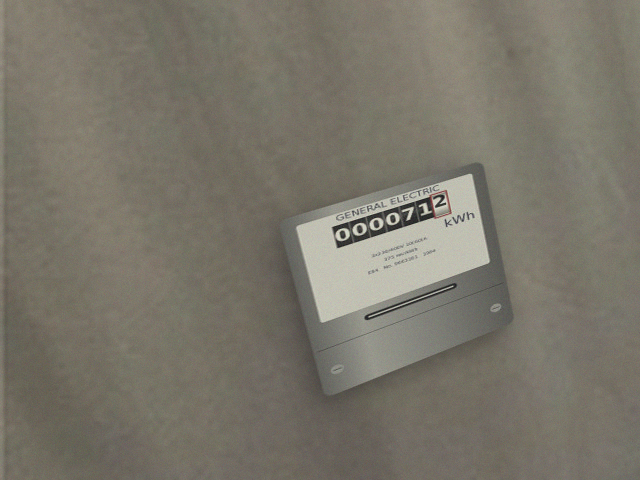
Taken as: 71.2,kWh
